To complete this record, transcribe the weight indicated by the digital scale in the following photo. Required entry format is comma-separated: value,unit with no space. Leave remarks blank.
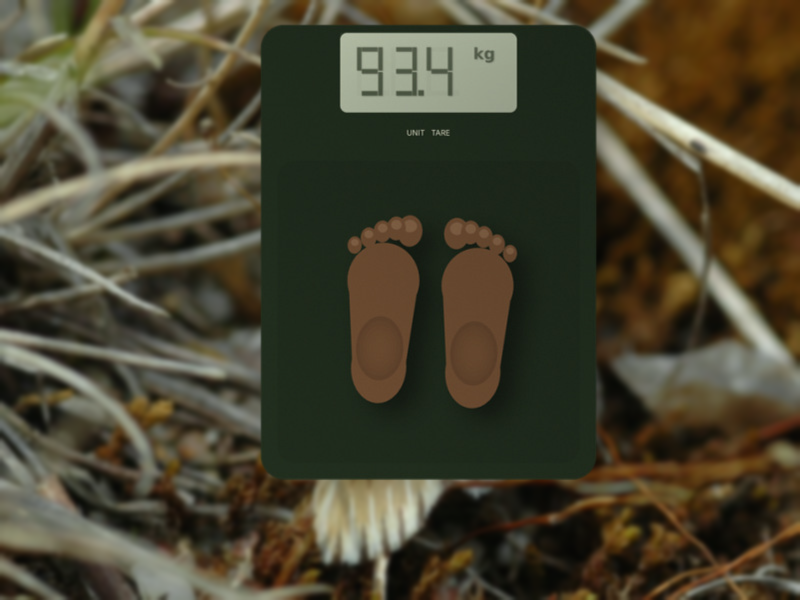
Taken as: 93.4,kg
